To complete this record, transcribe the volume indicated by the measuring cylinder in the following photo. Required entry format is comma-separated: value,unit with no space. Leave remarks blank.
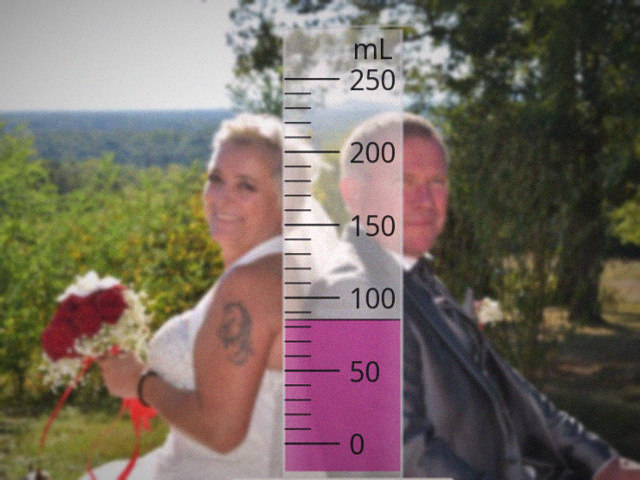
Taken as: 85,mL
